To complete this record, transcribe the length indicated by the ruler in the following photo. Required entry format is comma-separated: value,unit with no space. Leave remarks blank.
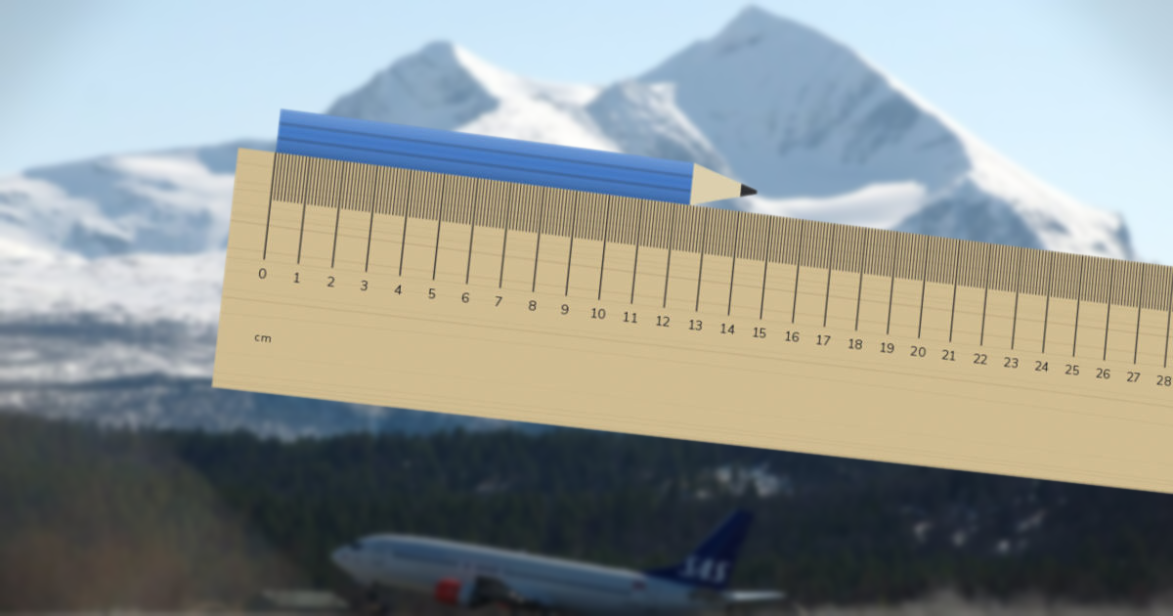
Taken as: 14.5,cm
